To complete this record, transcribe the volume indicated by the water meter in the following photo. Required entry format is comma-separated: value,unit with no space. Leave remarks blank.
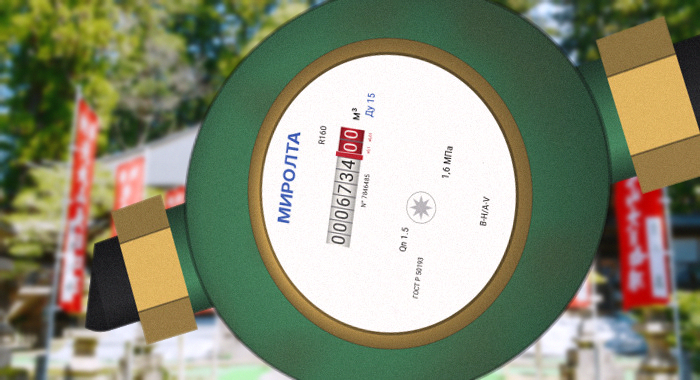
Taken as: 6734.00,m³
